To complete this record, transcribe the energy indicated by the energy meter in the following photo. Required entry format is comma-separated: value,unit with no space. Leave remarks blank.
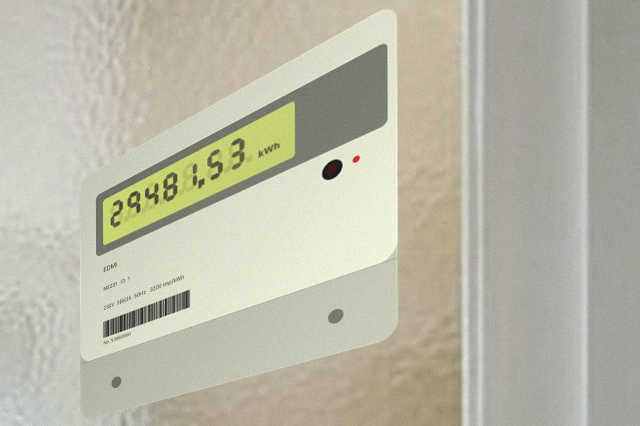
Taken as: 29481.53,kWh
